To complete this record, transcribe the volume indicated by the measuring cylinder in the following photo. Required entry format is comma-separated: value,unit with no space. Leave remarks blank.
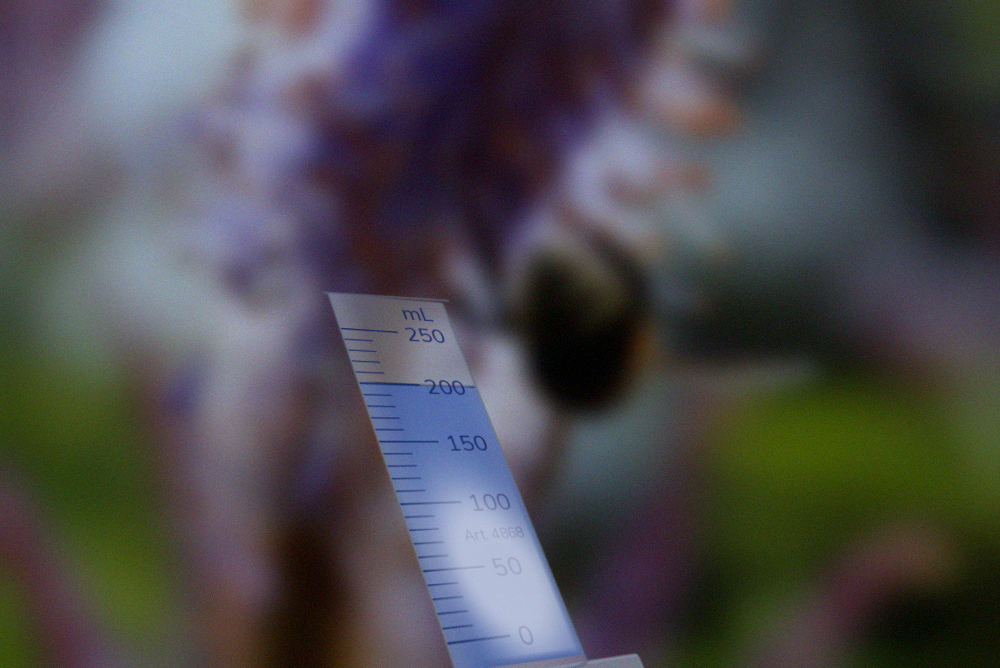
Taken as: 200,mL
